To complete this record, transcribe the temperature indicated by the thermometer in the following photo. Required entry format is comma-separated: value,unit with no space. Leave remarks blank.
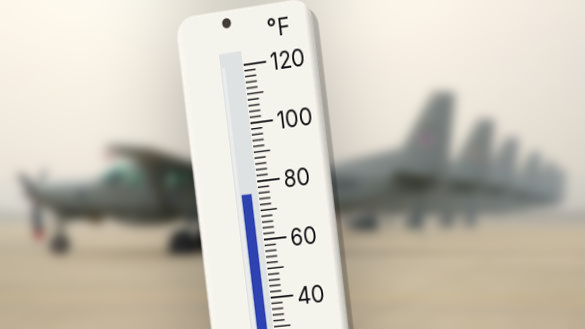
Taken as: 76,°F
